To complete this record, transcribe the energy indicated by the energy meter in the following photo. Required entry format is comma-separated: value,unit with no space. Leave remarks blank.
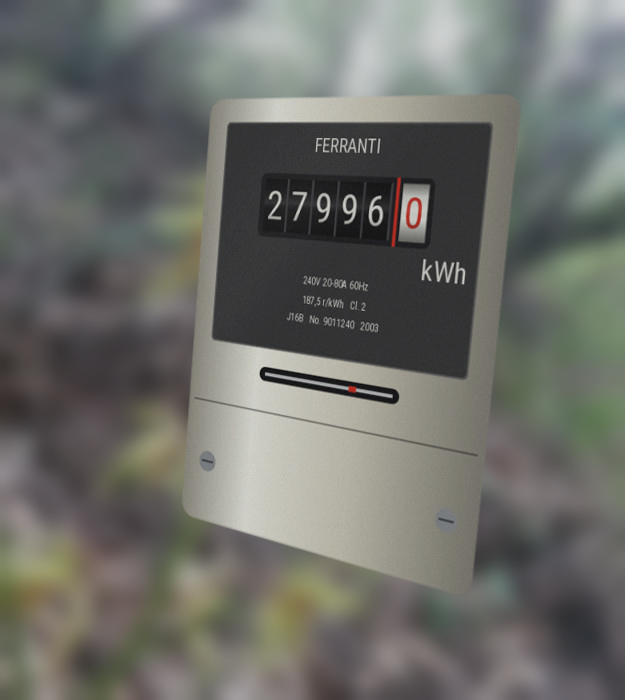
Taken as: 27996.0,kWh
